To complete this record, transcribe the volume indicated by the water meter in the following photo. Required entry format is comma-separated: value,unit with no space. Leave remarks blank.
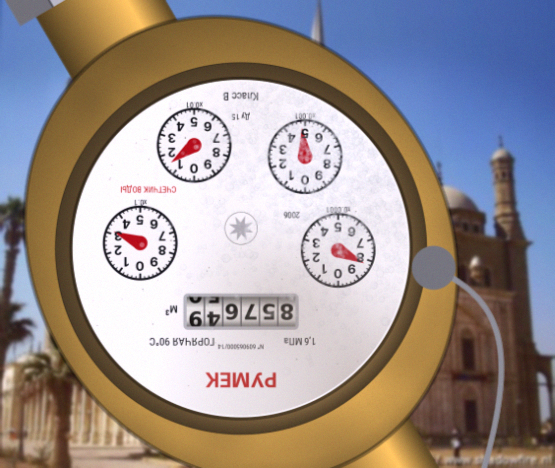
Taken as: 857649.3148,m³
